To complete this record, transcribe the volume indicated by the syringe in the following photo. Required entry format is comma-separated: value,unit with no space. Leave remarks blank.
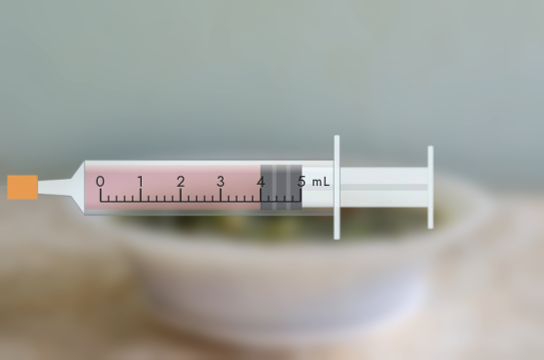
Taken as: 4,mL
